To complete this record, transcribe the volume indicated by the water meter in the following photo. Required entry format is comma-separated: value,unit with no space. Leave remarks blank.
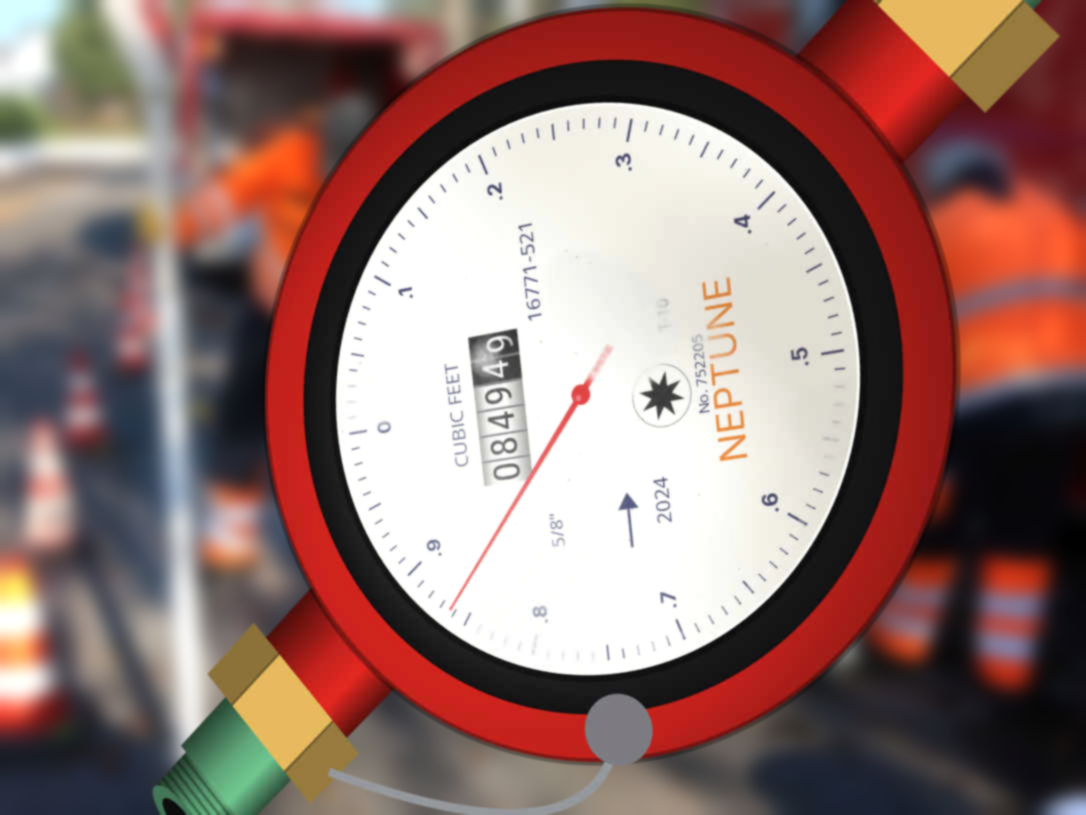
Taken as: 84948.86,ft³
